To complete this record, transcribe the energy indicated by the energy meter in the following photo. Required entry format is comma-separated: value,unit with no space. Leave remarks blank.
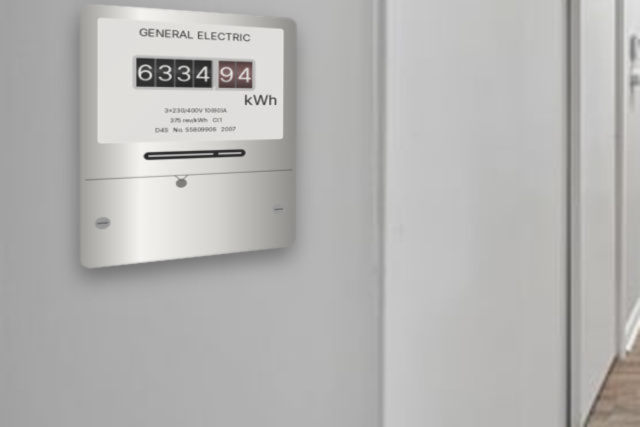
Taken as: 6334.94,kWh
